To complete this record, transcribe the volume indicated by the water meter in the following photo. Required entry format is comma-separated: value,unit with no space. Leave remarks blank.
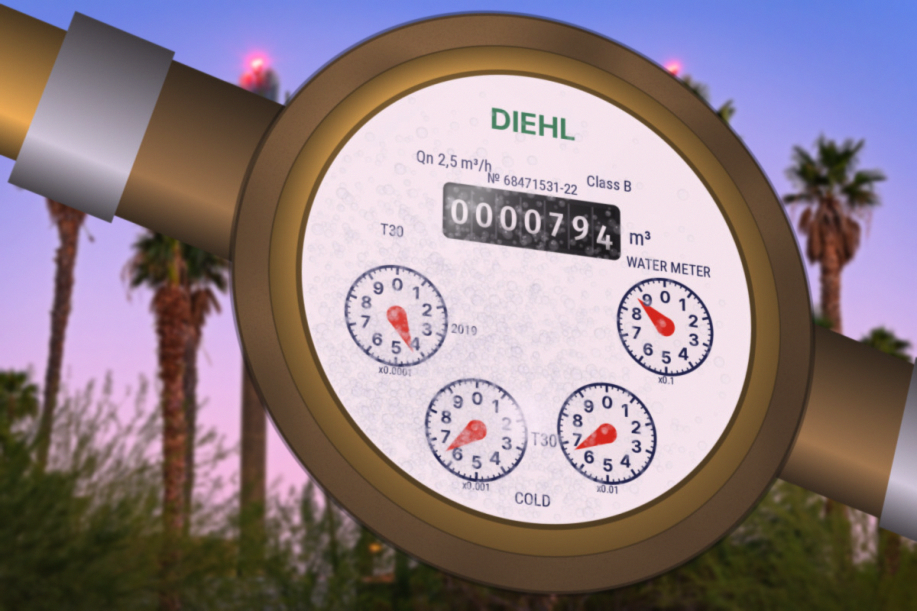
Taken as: 793.8664,m³
